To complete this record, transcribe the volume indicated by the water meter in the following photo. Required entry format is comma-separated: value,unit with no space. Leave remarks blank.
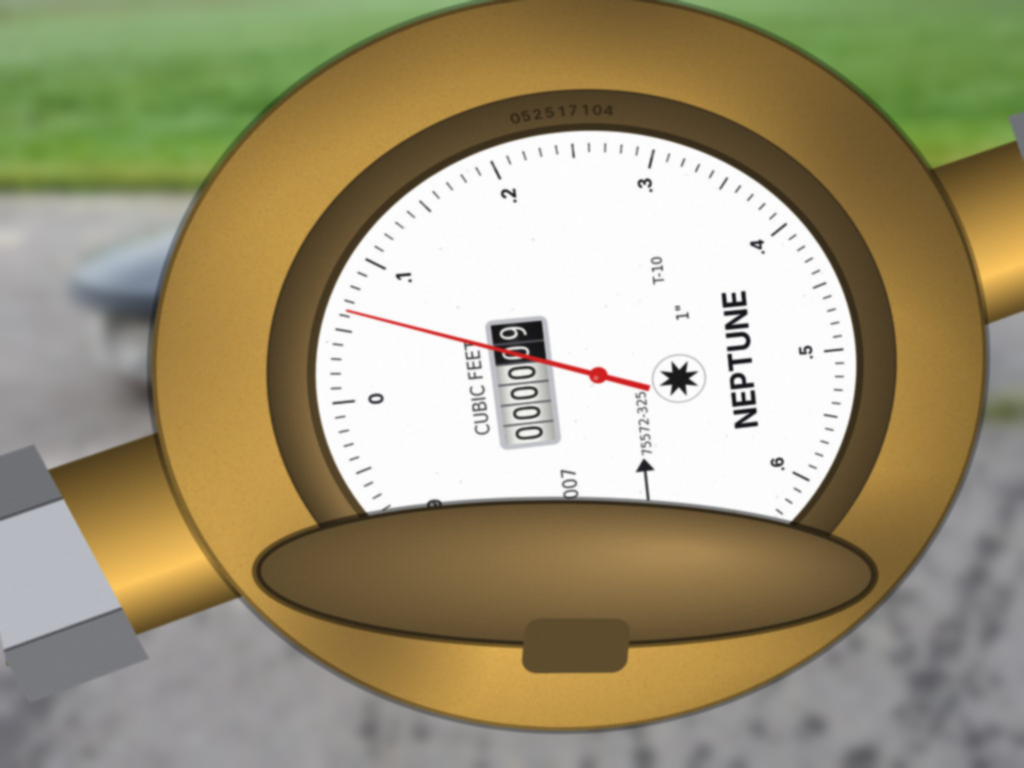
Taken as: 9.06,ft³
